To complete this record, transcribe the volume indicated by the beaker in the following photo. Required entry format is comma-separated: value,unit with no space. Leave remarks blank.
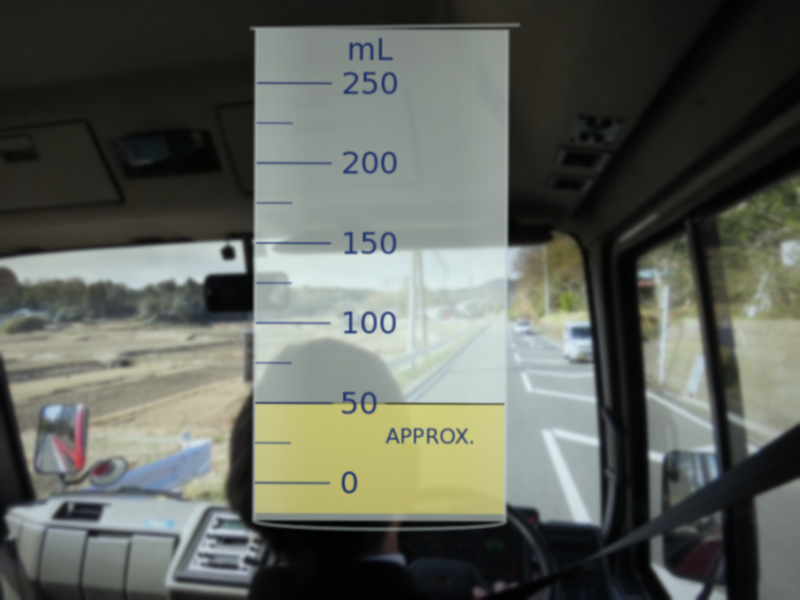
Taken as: 50,mL
